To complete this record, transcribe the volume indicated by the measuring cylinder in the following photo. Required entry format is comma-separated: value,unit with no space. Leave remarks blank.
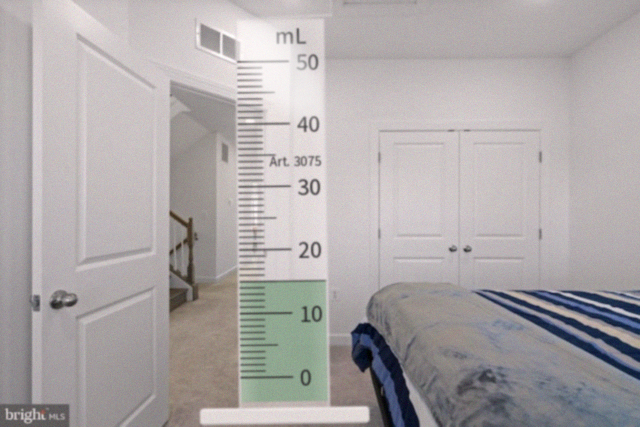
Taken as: 15,mL
